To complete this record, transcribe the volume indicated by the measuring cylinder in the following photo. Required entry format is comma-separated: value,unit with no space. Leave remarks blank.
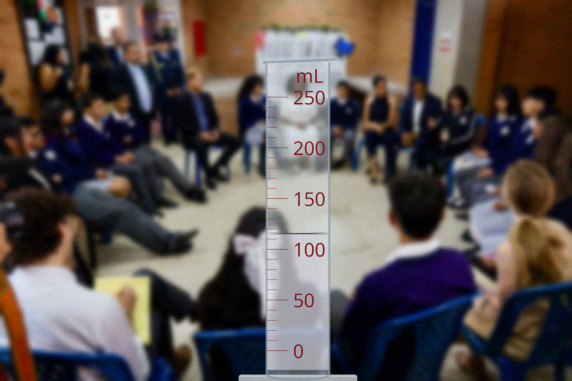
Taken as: 115,mL
